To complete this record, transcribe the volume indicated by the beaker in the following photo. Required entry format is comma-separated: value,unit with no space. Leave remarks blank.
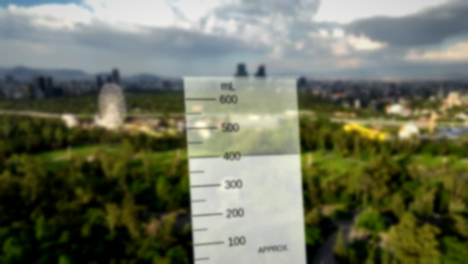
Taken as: 400,mL
